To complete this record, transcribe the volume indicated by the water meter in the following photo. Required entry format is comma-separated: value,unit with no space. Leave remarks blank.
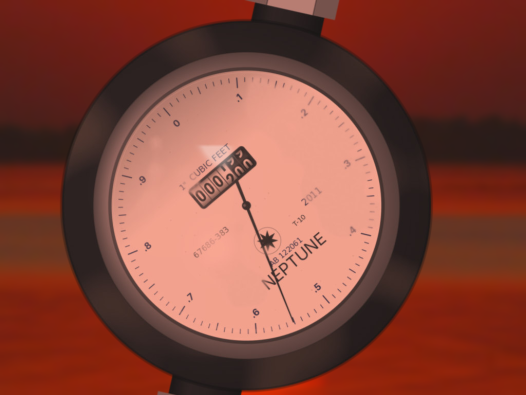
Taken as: 199.55,ft³
